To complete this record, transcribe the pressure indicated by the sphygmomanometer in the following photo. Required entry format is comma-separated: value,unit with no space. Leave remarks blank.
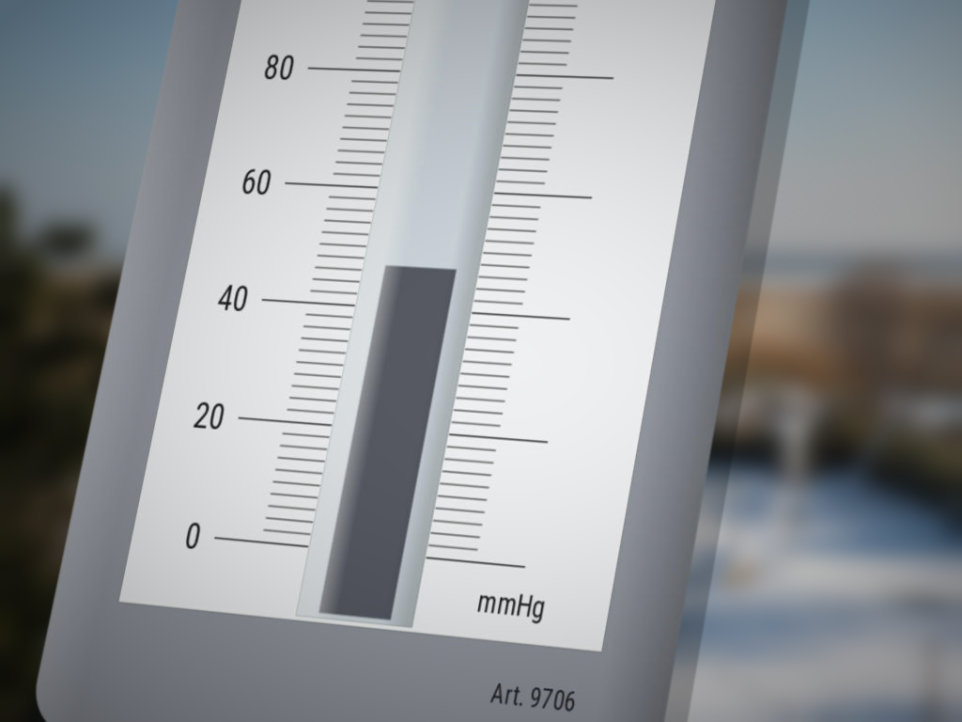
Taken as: 47,mmHg
